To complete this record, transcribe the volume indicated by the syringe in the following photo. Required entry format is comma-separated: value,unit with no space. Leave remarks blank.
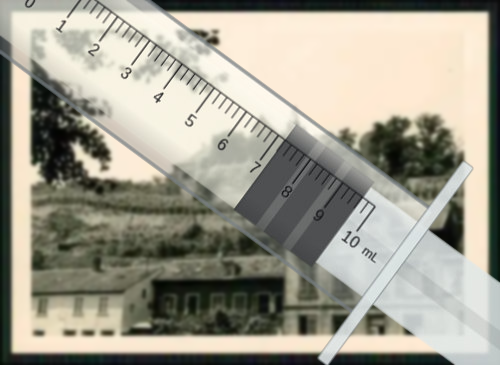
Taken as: 7.2,mL
